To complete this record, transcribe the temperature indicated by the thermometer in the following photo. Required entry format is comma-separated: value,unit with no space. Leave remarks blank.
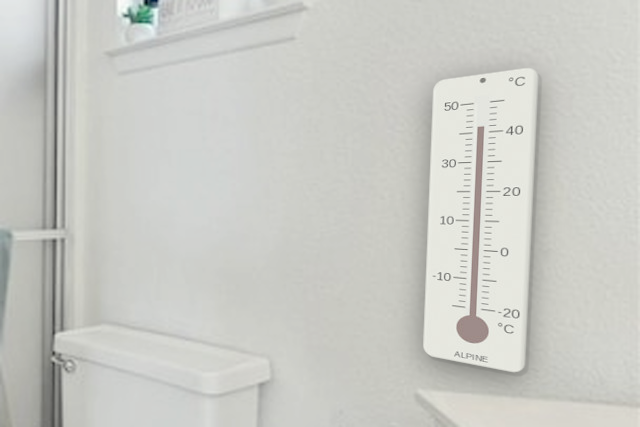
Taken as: 42,°C
